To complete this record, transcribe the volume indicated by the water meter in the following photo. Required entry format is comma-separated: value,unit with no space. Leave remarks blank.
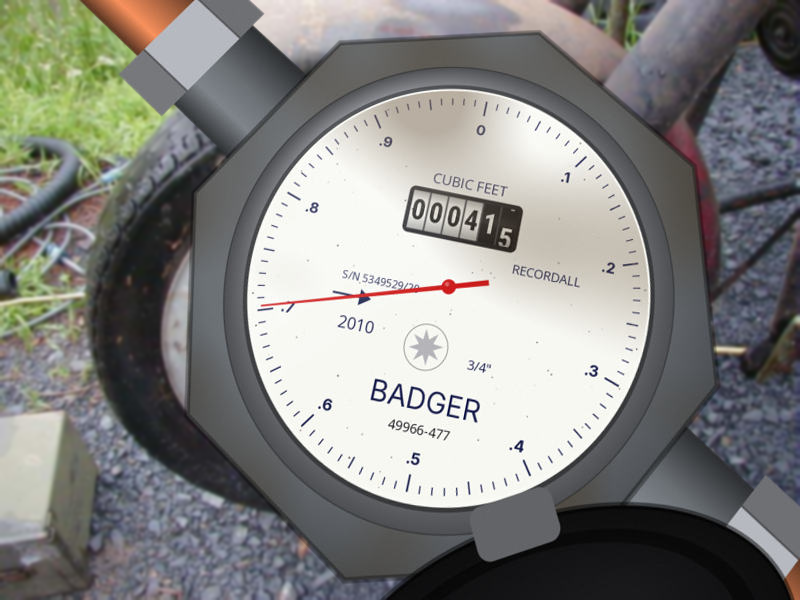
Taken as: 414.70,ft³
